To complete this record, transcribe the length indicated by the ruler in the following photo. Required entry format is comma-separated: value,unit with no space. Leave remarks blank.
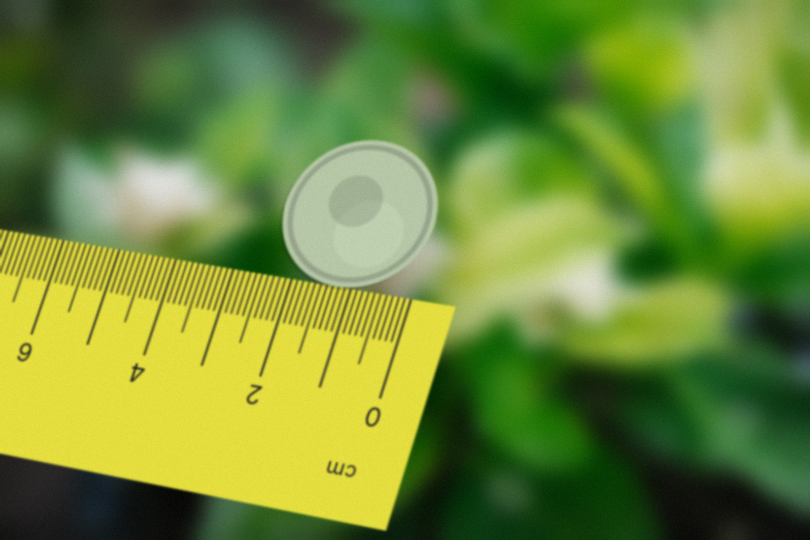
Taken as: 2.5,cm
